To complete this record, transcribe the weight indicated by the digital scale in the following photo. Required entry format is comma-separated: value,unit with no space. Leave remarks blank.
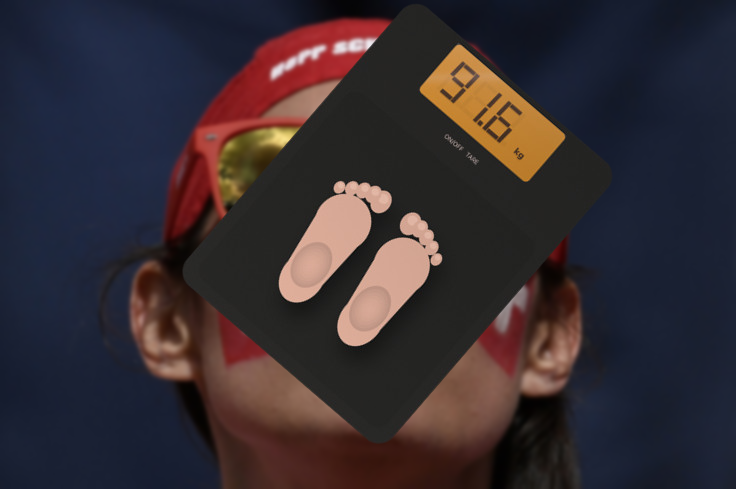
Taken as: 91.6,kg
